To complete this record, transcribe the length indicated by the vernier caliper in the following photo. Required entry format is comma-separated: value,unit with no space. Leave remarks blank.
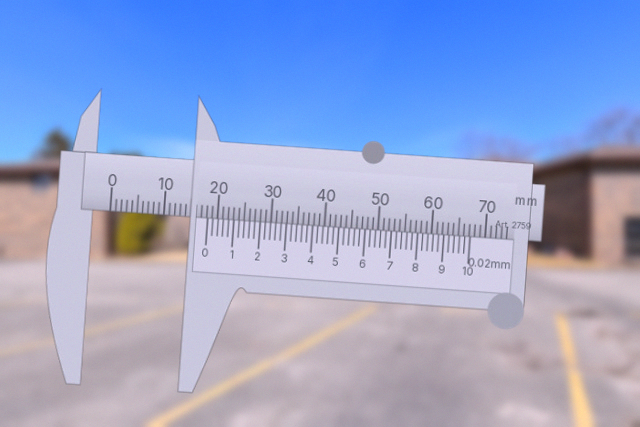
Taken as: 18.2,mm
